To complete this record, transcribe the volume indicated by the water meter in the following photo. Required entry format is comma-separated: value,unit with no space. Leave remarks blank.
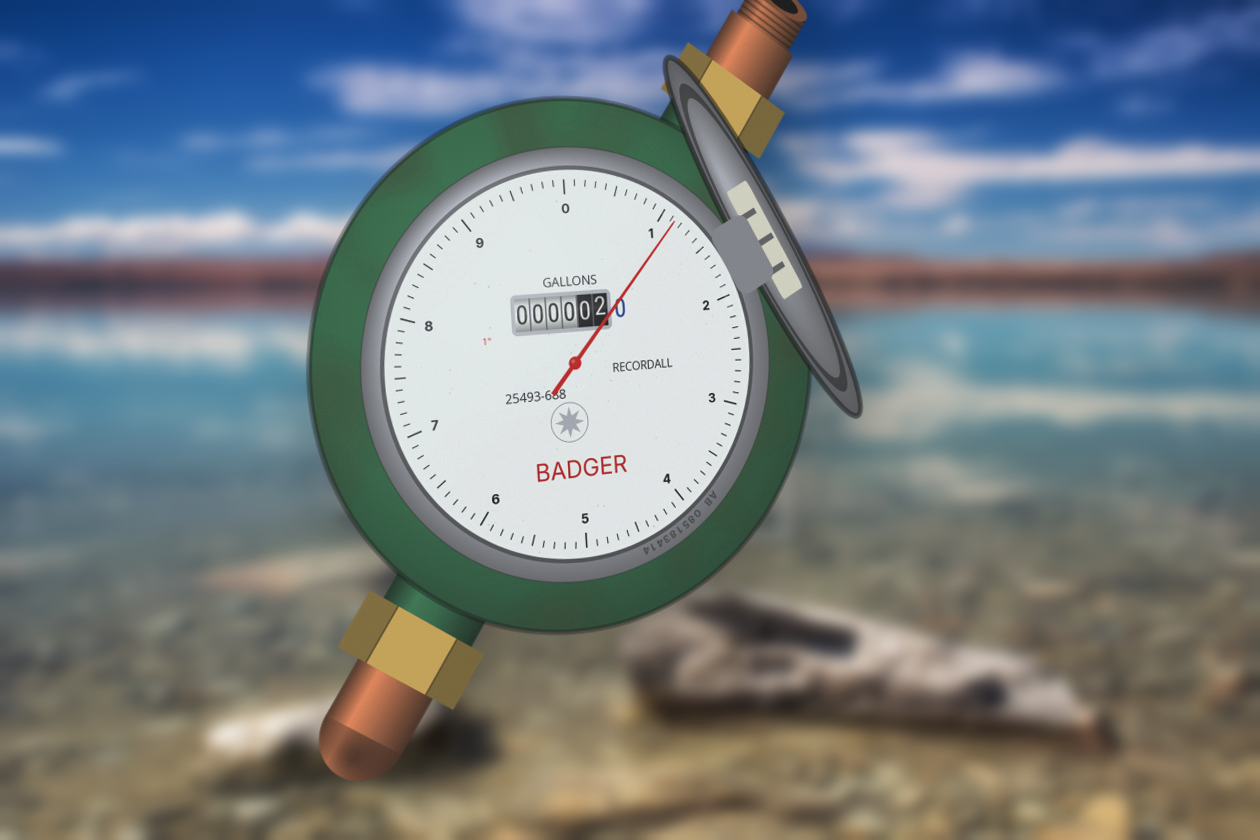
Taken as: 21.1,gal
